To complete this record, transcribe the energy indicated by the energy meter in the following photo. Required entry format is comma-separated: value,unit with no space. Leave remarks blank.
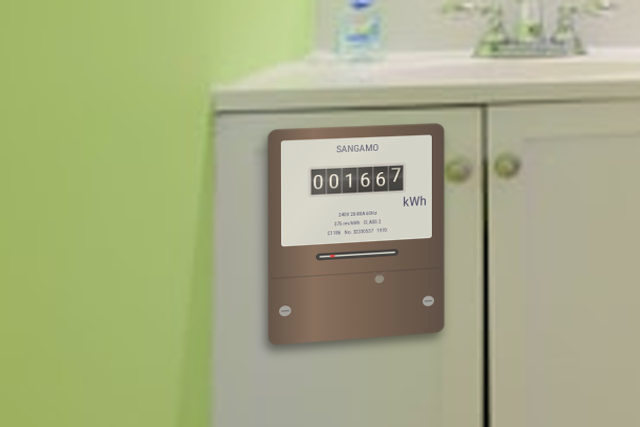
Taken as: 1667,kWh
